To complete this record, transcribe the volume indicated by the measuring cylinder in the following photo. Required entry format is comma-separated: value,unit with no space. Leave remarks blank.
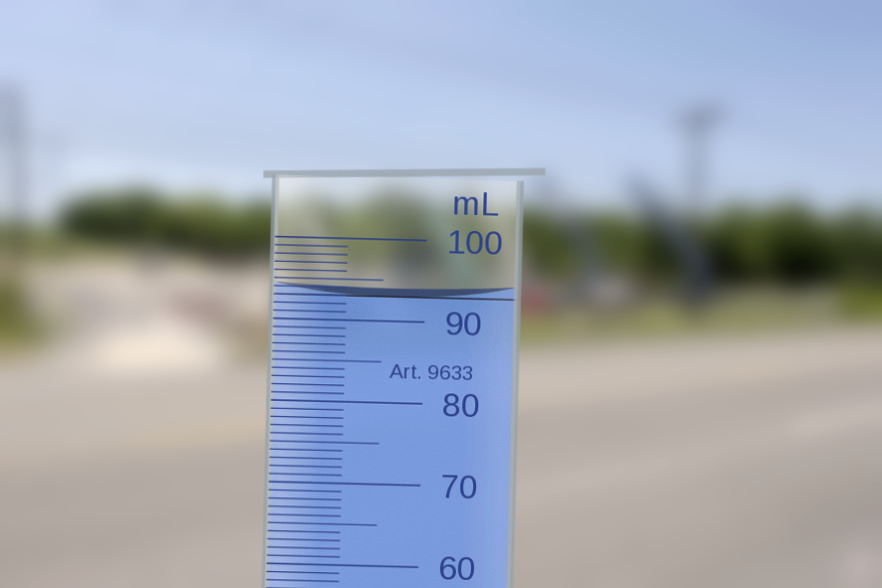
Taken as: 93,mL
